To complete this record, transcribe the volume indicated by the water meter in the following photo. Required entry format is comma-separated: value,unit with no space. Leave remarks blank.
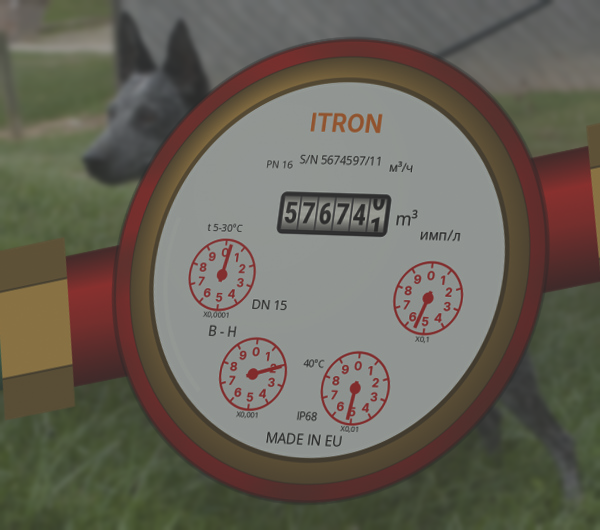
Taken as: 576740.5520,m³
